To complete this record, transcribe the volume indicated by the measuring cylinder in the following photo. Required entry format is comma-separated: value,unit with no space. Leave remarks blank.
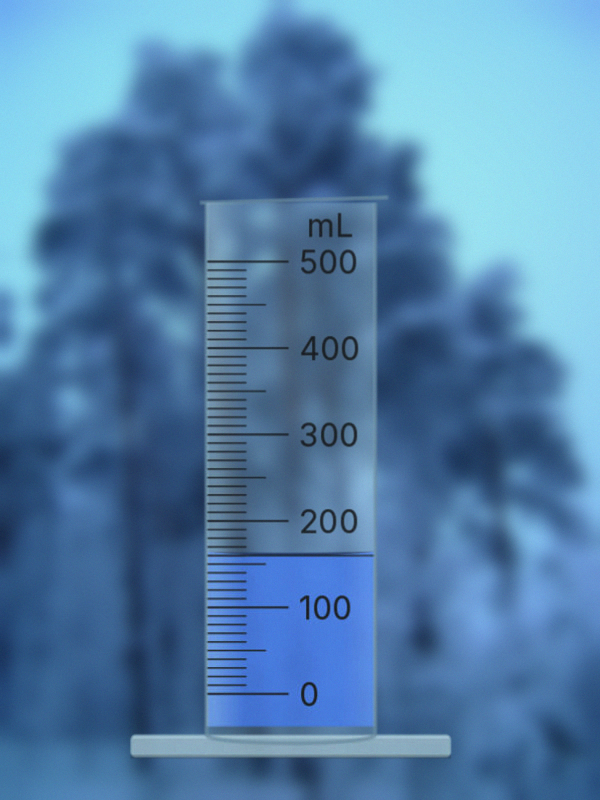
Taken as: 160,mL
